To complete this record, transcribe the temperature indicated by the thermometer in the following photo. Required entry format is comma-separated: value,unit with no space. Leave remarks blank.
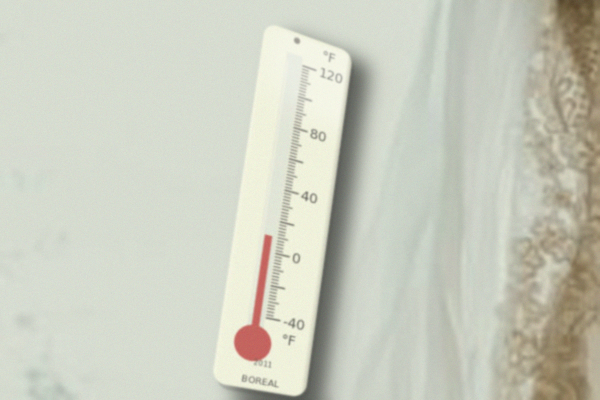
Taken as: 10,°F
